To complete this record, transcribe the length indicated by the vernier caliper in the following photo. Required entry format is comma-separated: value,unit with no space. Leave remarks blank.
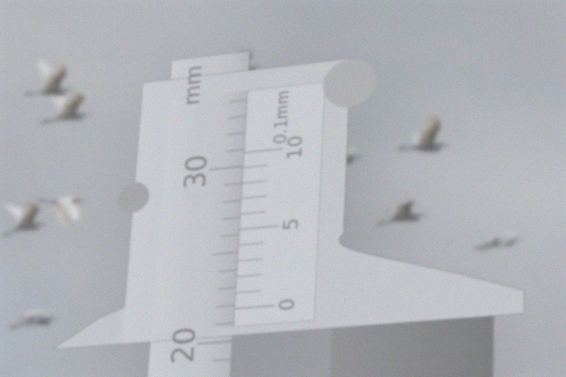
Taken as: 21.8,mm
